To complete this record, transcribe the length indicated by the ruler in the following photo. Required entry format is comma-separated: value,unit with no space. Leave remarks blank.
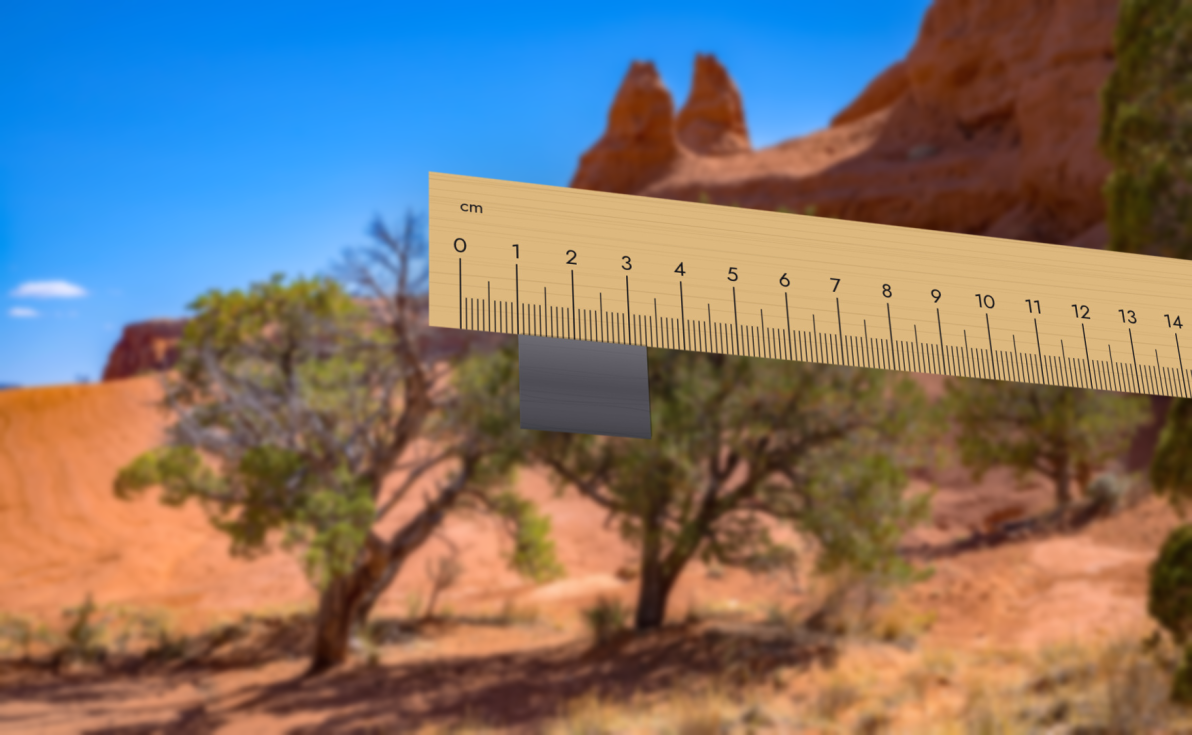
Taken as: 2.3,cm
